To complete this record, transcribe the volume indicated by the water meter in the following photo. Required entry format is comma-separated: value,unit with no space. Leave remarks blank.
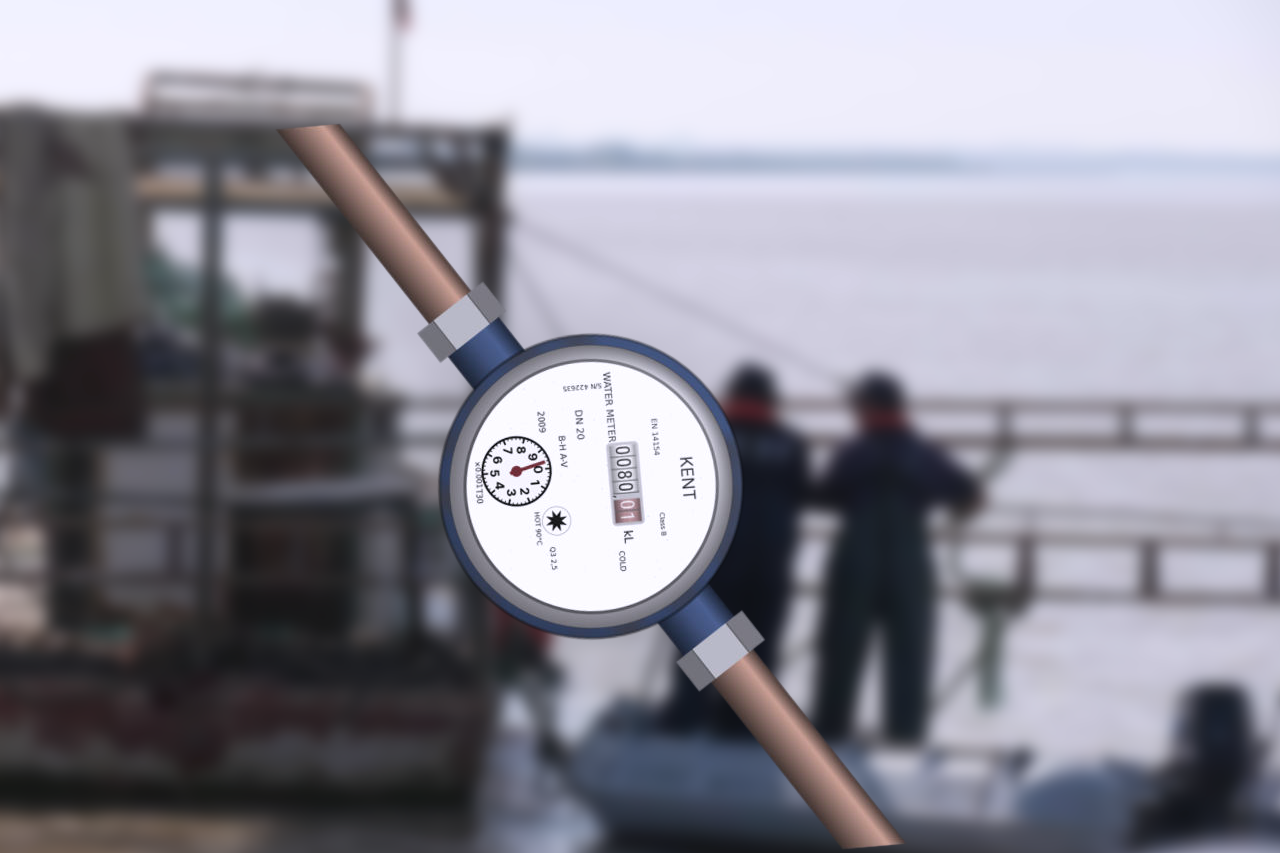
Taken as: 80.009,kL
